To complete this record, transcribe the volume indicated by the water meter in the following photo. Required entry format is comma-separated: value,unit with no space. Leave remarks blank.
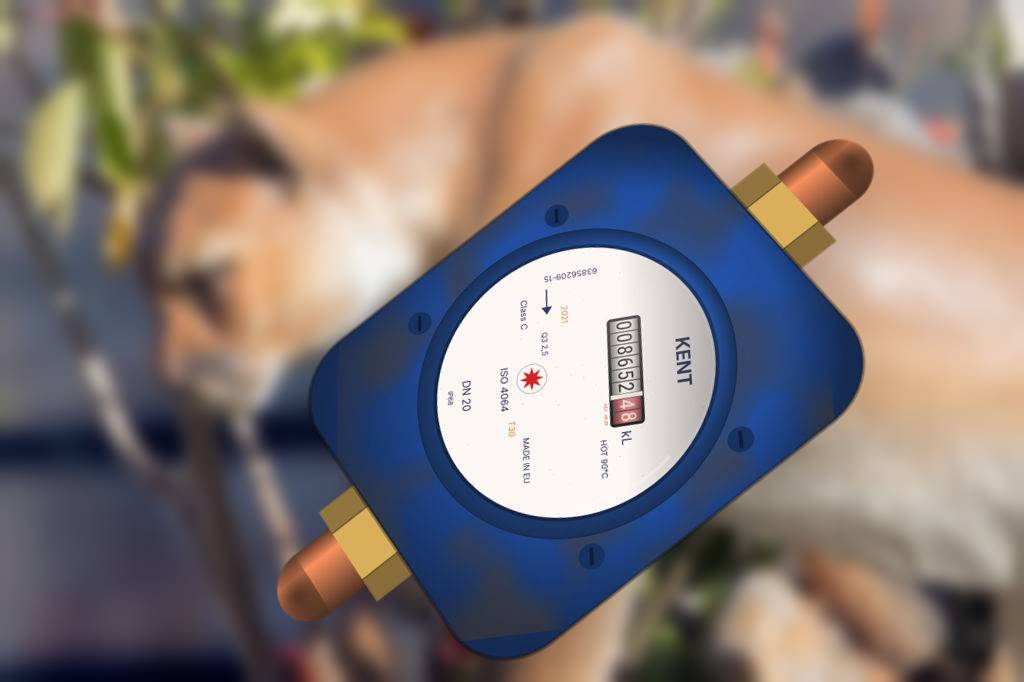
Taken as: 8652.48,kL
